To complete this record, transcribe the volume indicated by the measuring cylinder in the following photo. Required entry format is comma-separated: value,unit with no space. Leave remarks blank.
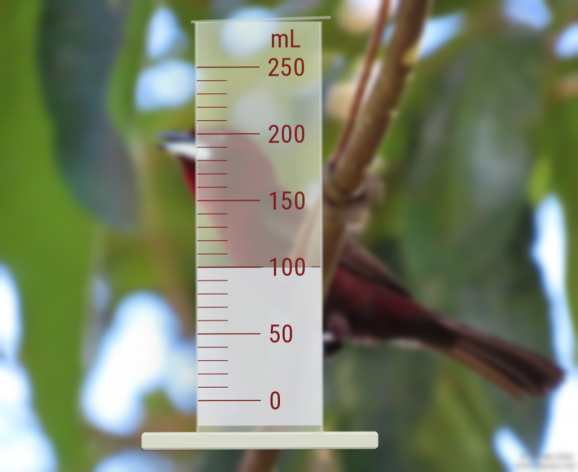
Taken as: 100,mL
